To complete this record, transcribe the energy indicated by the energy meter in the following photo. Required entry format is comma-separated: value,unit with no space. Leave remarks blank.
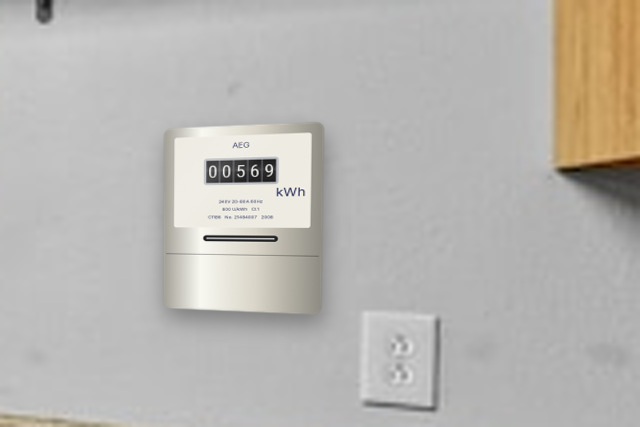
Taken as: 569,kWh
